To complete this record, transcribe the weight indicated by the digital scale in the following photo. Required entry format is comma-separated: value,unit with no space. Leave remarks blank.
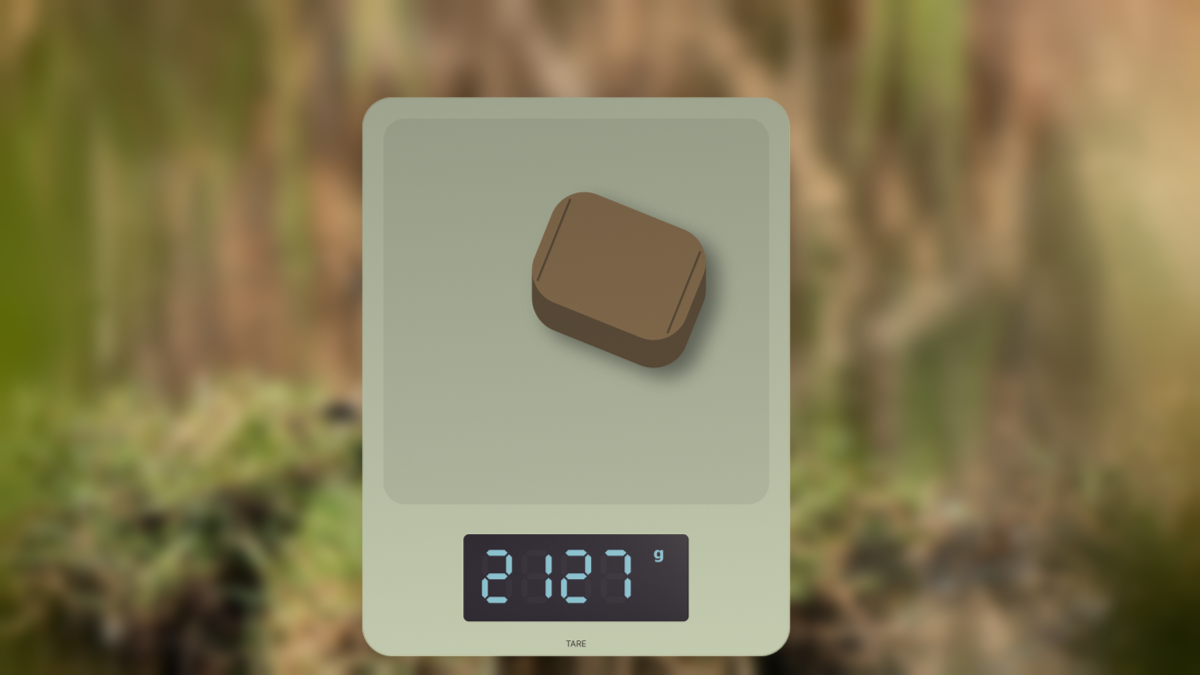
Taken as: 2127,g
